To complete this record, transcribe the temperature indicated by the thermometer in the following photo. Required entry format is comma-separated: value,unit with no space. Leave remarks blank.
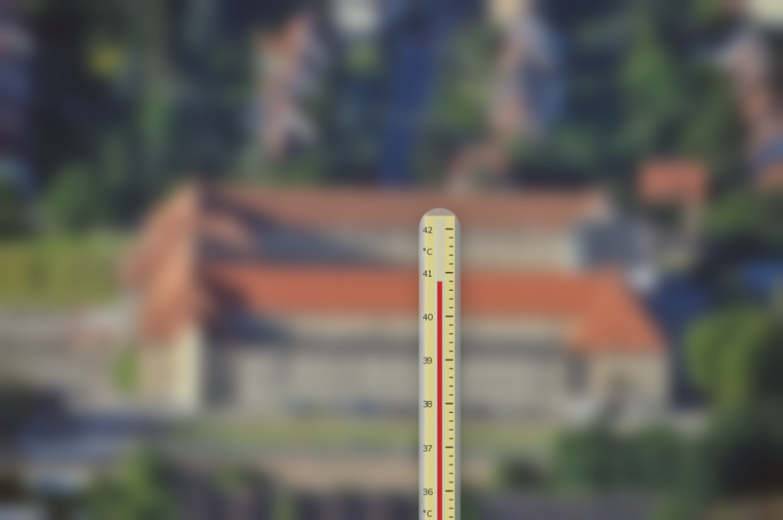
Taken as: 40.8,°C
